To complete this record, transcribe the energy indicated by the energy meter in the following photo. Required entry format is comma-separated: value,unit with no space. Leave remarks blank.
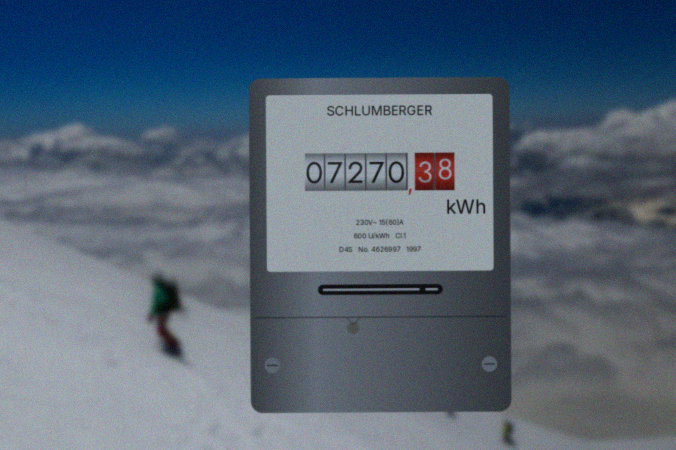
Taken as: 7270.38,kWh
